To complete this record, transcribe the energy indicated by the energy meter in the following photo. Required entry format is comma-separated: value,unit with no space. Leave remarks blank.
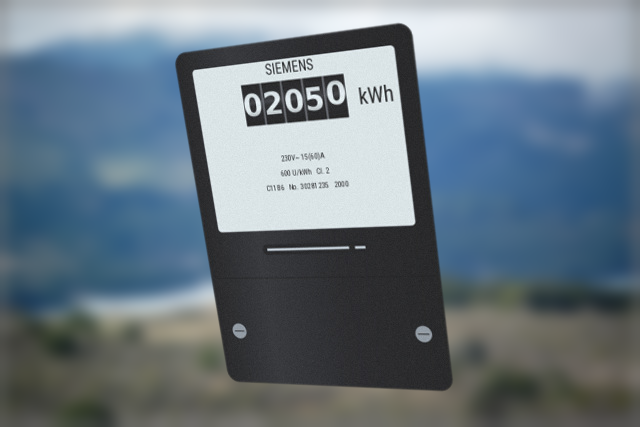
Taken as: 2050,kWh
